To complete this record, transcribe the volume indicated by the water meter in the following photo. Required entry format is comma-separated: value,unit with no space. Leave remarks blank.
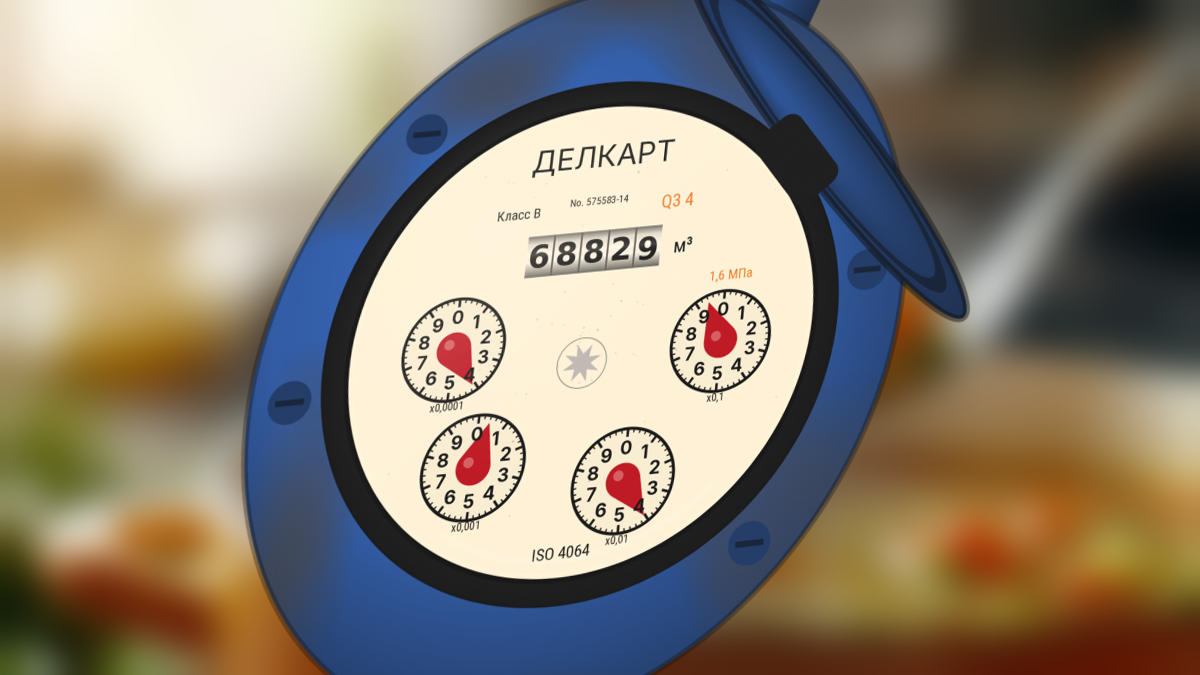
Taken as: 68828.9404,m³
